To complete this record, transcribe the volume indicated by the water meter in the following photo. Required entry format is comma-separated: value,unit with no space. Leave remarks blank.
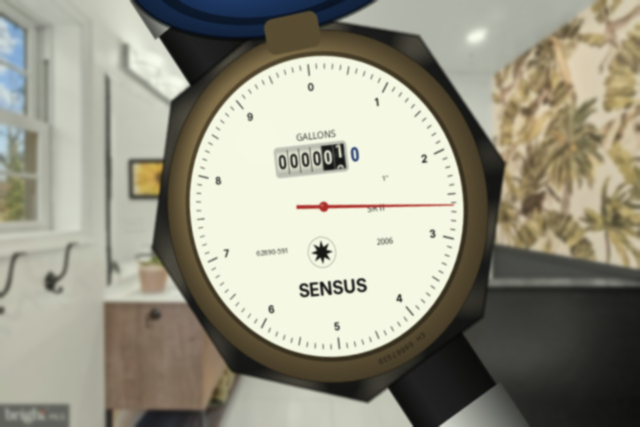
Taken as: 12.6,gal
